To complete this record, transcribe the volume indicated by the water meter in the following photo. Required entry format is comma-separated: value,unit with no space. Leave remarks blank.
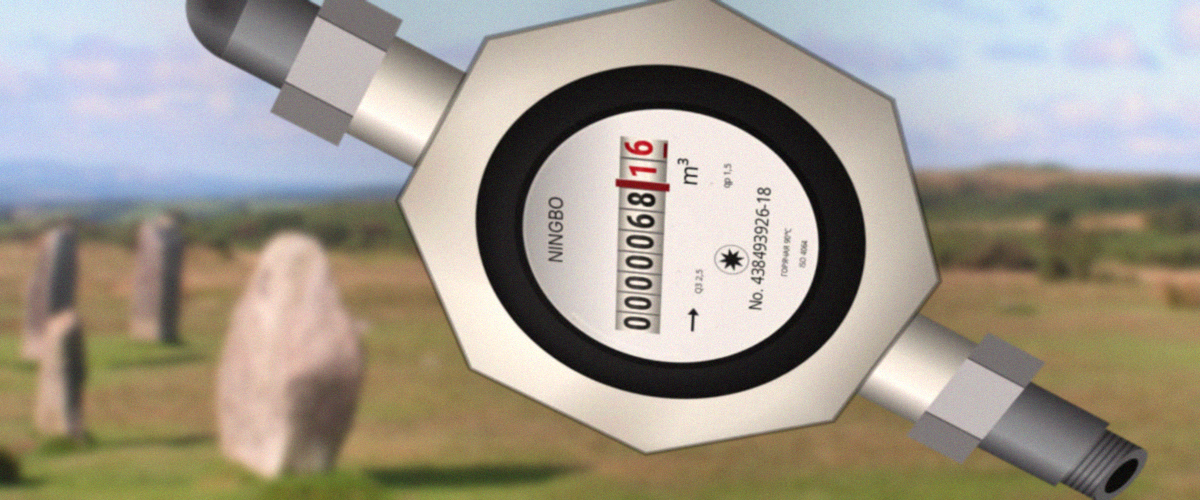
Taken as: 68.16,m³
